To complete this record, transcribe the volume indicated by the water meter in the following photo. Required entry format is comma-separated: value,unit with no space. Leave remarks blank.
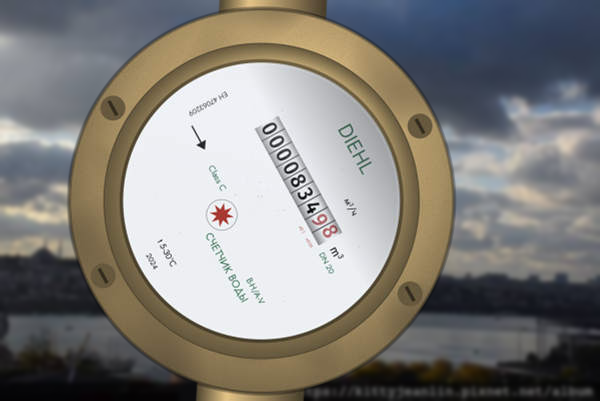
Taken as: 834.98,m³
